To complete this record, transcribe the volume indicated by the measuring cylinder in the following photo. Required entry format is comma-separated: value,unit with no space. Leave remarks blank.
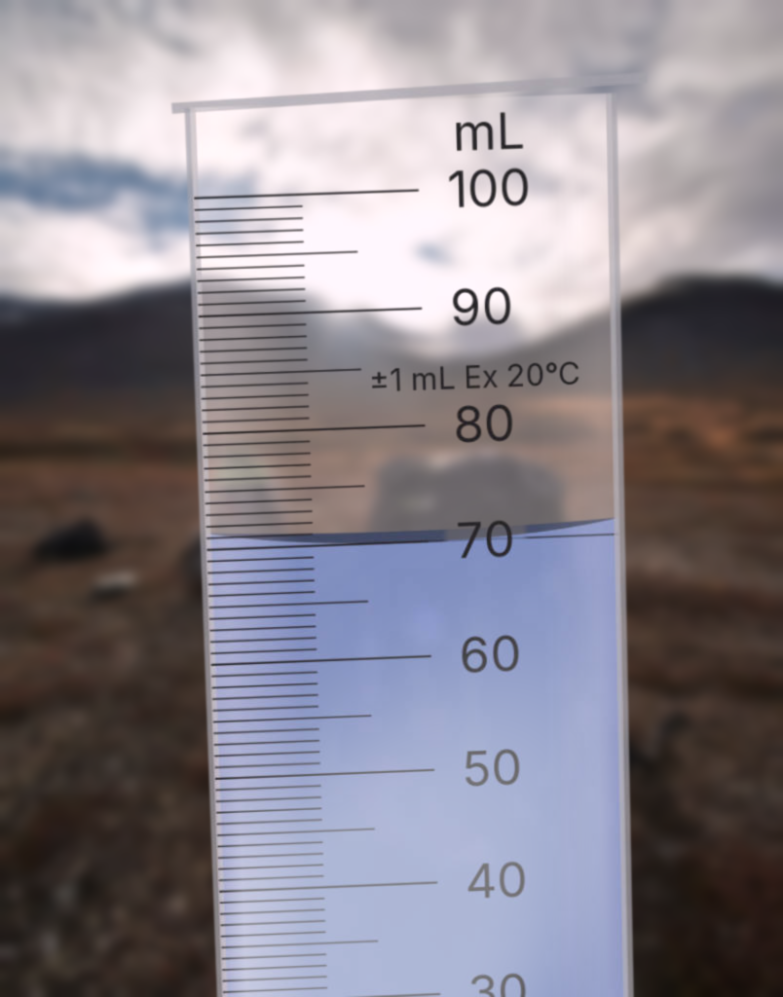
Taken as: 70,mL
